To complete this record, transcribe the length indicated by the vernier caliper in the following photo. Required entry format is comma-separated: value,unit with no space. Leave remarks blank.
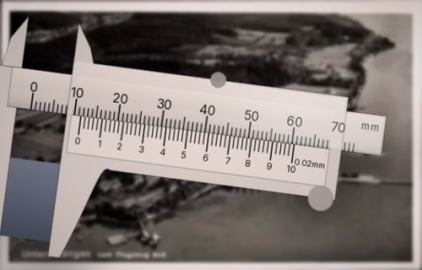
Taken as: 11.5,mm
